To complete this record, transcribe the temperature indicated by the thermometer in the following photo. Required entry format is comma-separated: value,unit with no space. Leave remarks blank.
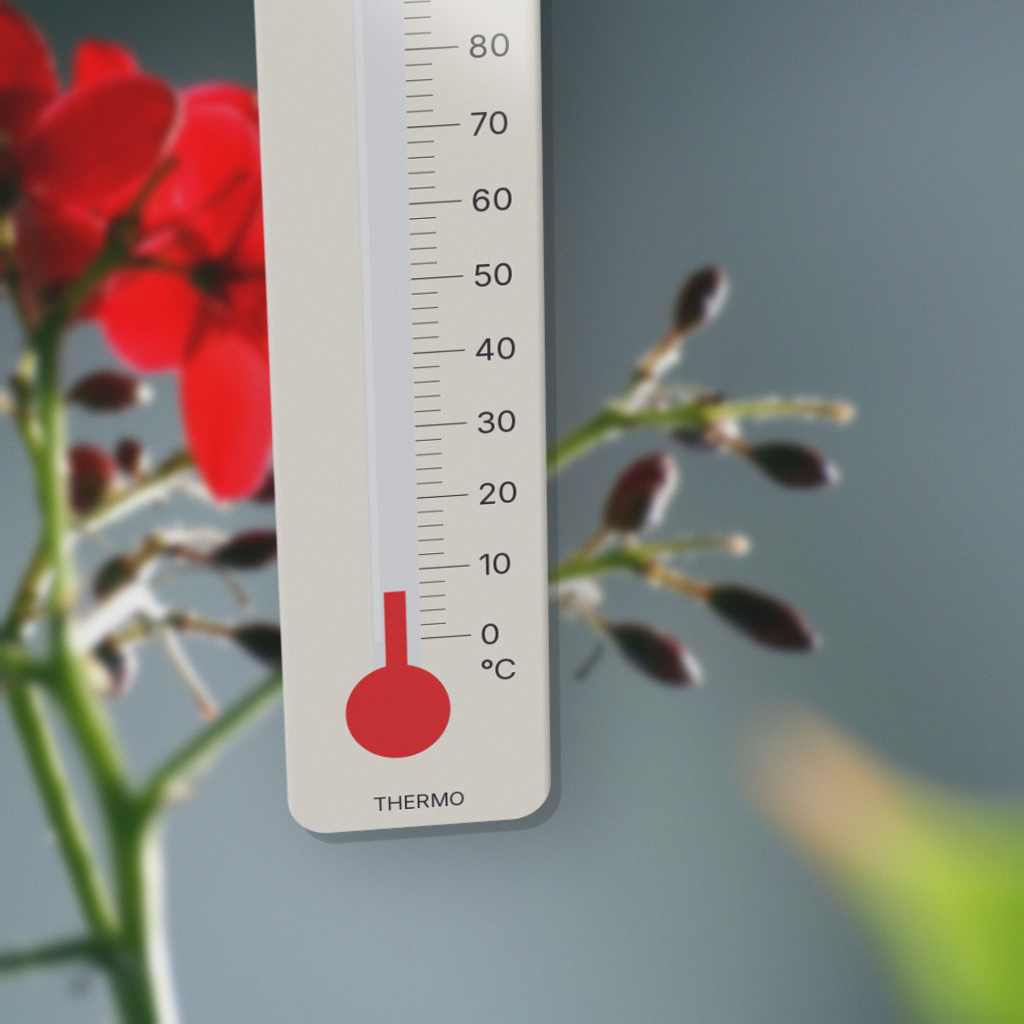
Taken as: 7,°C
